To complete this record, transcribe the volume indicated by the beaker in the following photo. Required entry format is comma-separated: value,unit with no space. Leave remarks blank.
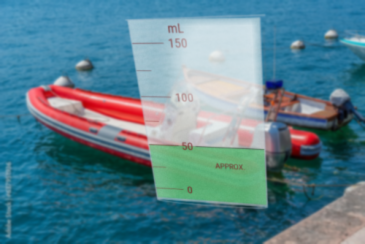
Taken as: 50,mL
